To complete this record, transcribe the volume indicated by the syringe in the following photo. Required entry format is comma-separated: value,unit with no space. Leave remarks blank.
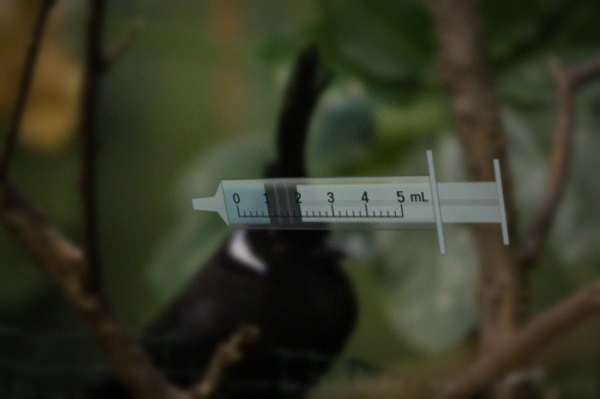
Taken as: 1,mL
